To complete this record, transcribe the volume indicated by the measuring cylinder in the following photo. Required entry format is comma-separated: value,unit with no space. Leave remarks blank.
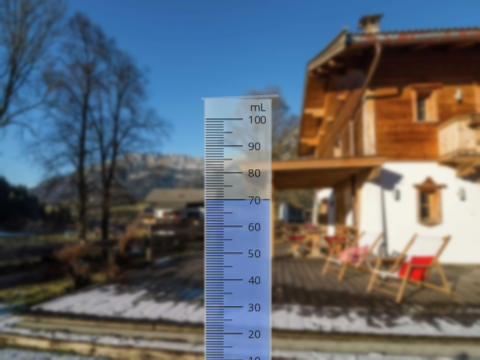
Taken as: 70,mL
